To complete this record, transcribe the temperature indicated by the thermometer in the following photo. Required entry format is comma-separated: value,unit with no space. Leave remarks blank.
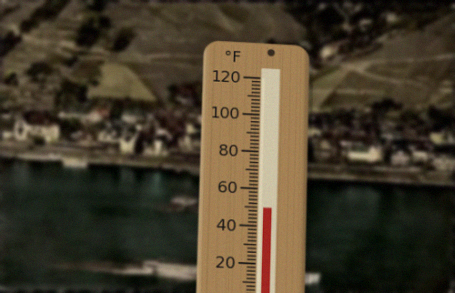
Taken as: 50,°F
